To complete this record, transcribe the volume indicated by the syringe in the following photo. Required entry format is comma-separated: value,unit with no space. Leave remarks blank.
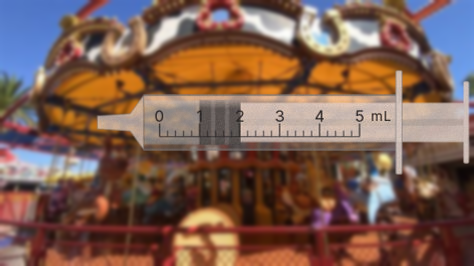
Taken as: 1,mL
